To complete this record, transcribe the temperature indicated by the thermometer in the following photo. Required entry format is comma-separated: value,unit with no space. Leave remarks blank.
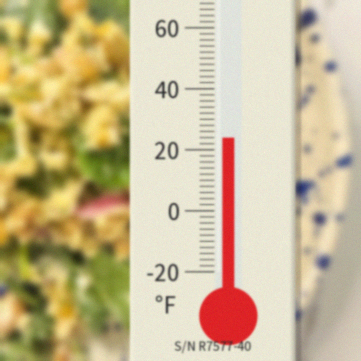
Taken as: 24,°F
